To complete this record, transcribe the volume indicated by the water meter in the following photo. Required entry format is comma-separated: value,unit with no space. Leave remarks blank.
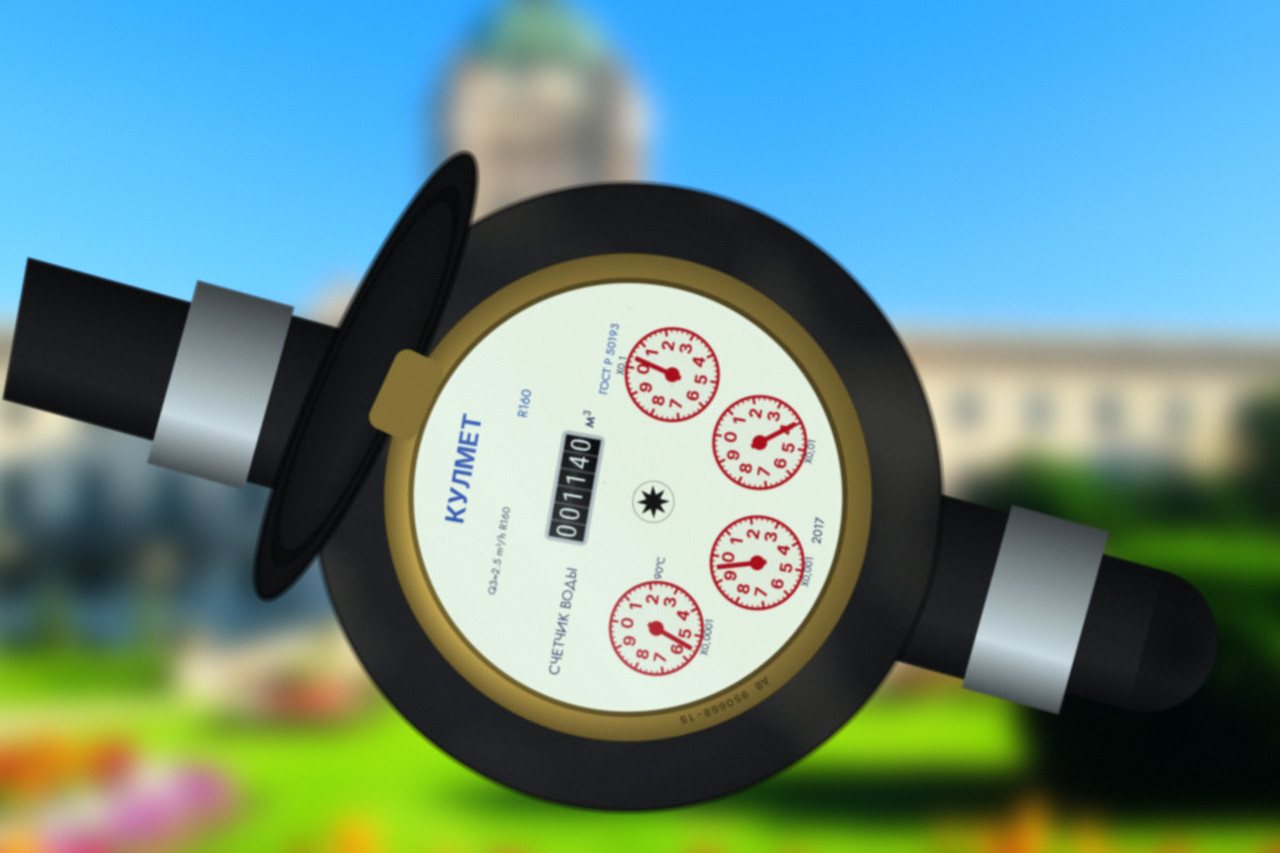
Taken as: 1140.0395,m³
